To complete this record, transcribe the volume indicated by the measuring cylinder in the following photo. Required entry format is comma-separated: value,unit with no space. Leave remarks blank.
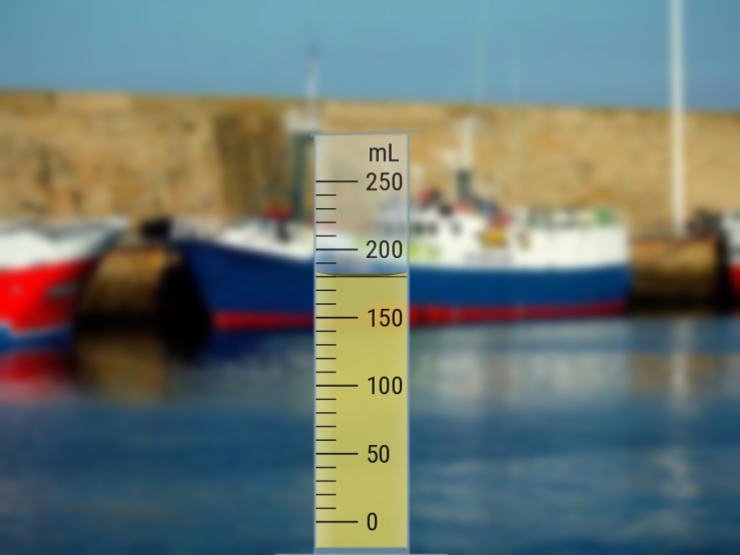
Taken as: 180,mL
